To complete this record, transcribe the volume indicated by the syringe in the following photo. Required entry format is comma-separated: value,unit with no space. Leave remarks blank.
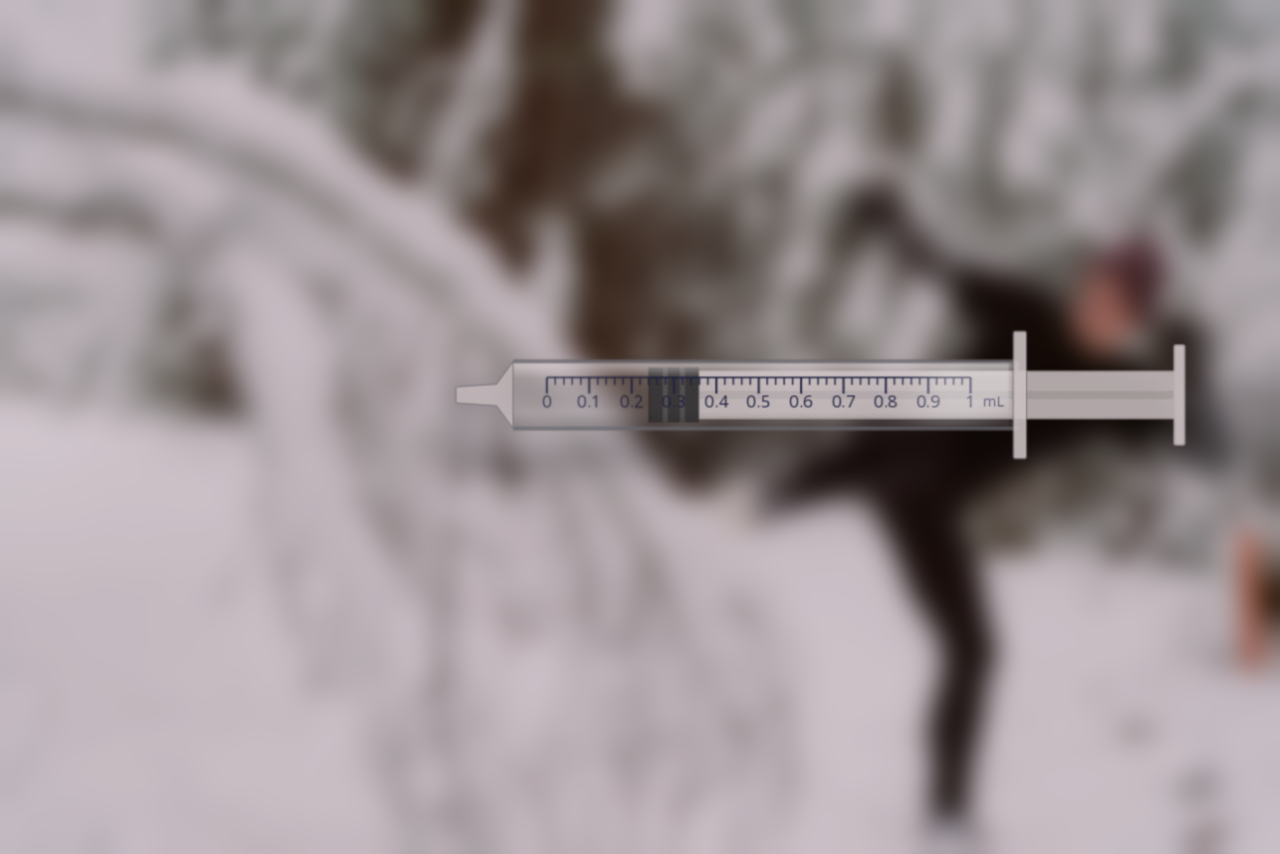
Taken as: 0.24,mL
